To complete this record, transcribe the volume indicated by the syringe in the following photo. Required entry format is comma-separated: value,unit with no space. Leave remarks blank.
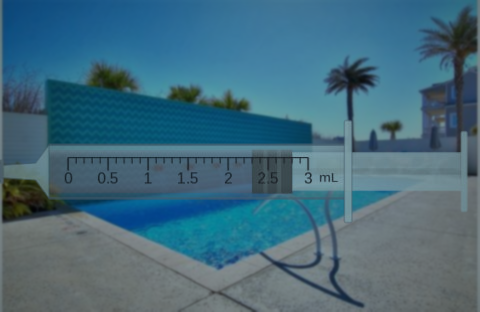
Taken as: 2.3,mL
